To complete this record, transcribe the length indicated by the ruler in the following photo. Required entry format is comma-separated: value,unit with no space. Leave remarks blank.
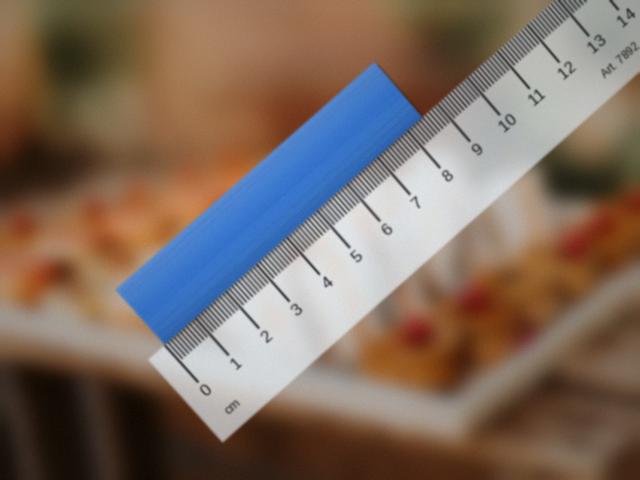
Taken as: 8.5,cm
